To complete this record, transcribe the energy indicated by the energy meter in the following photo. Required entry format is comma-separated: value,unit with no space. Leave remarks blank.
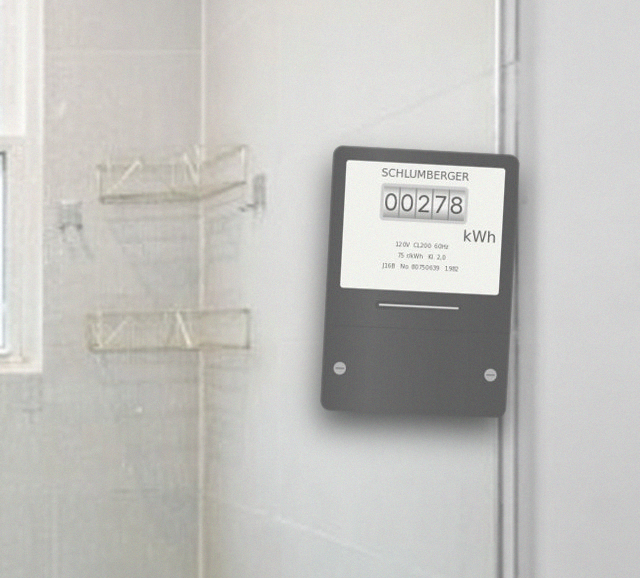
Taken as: 278,kWh
